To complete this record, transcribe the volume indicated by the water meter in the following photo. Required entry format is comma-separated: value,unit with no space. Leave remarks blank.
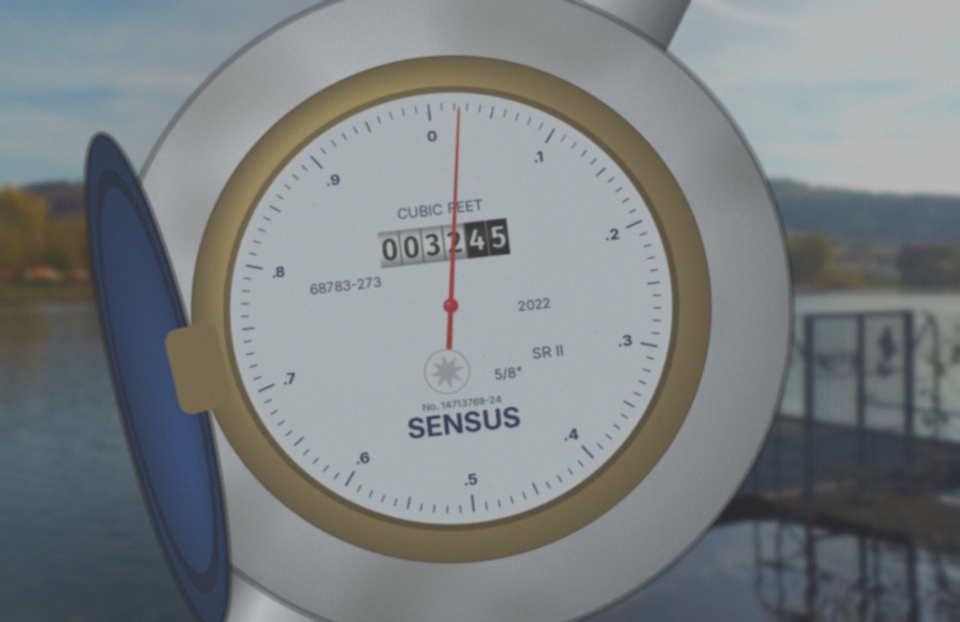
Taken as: 3245.02,ft³
